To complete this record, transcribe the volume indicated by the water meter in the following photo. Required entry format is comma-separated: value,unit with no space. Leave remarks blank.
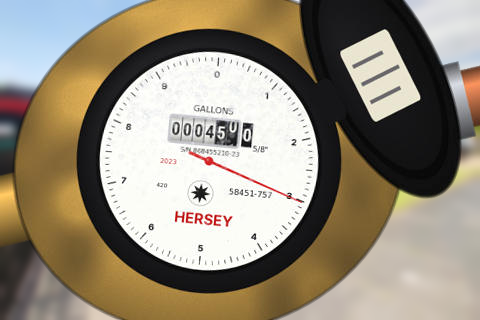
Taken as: 4503.0,gal
